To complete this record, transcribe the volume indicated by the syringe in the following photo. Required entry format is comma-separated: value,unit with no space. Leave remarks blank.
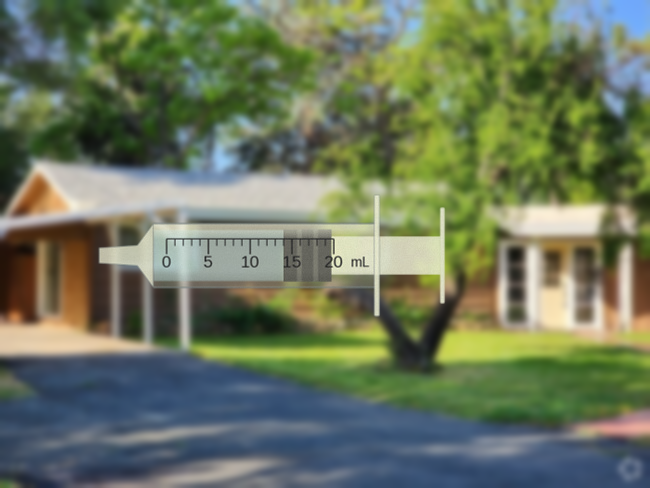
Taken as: 14,mL
